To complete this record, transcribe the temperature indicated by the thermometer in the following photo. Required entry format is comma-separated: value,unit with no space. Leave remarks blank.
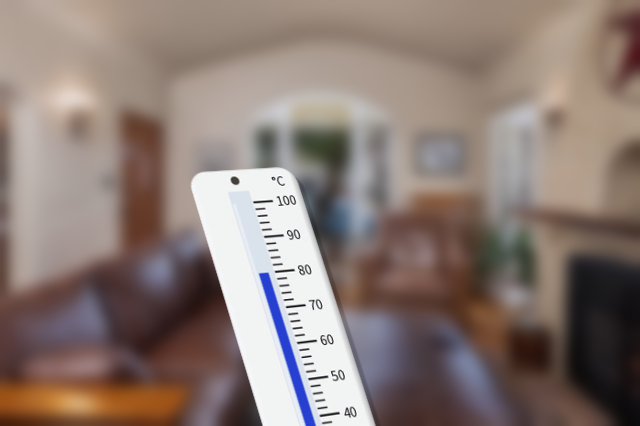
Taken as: 80,°C
